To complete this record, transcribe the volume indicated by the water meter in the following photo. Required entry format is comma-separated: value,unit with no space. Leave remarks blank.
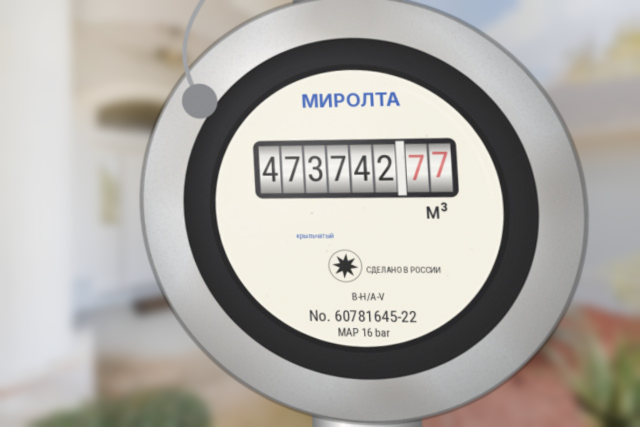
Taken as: 473742.77,m³
